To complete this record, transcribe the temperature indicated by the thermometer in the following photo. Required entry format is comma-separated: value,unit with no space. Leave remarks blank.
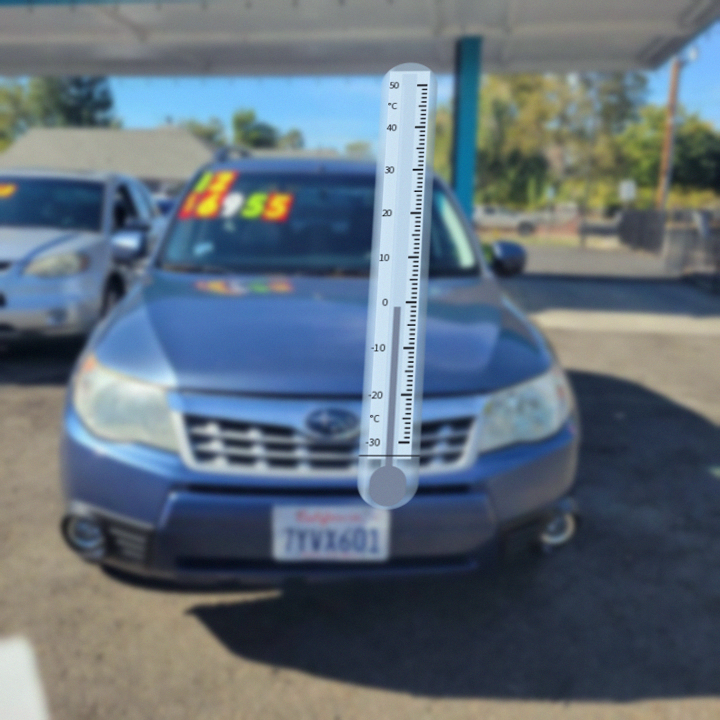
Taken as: -1,°C
